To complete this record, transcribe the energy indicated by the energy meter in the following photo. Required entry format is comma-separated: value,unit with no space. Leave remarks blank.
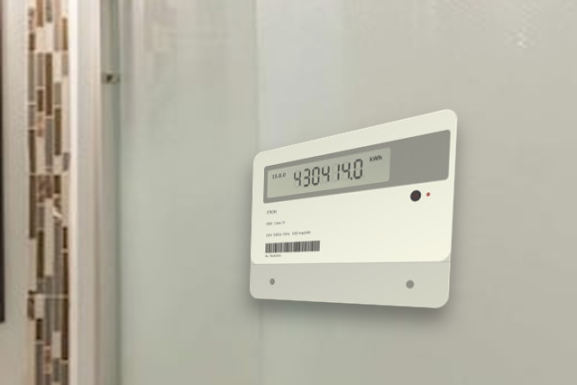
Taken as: 430414.0,kWh
